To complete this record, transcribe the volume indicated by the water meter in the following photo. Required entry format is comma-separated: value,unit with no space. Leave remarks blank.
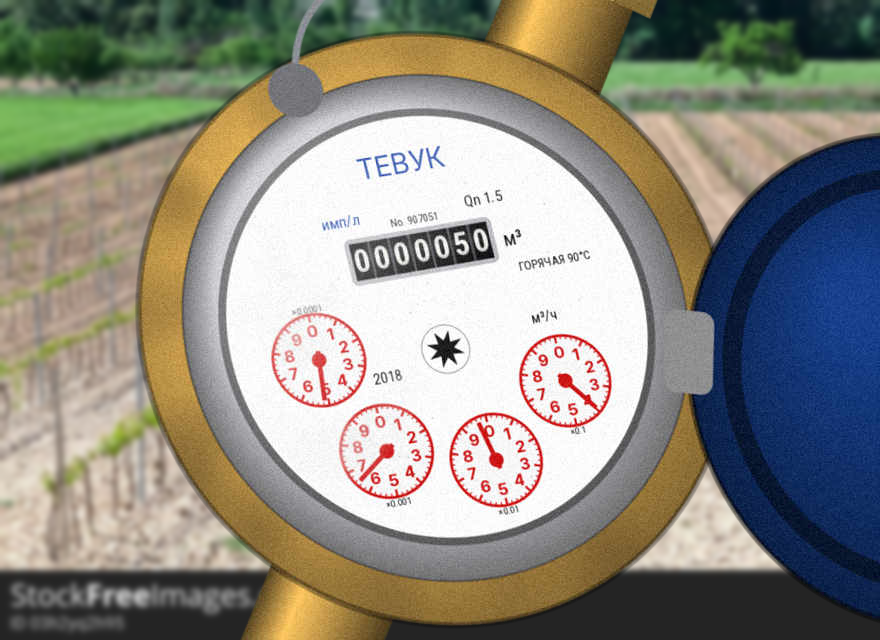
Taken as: 50.3965,m³
